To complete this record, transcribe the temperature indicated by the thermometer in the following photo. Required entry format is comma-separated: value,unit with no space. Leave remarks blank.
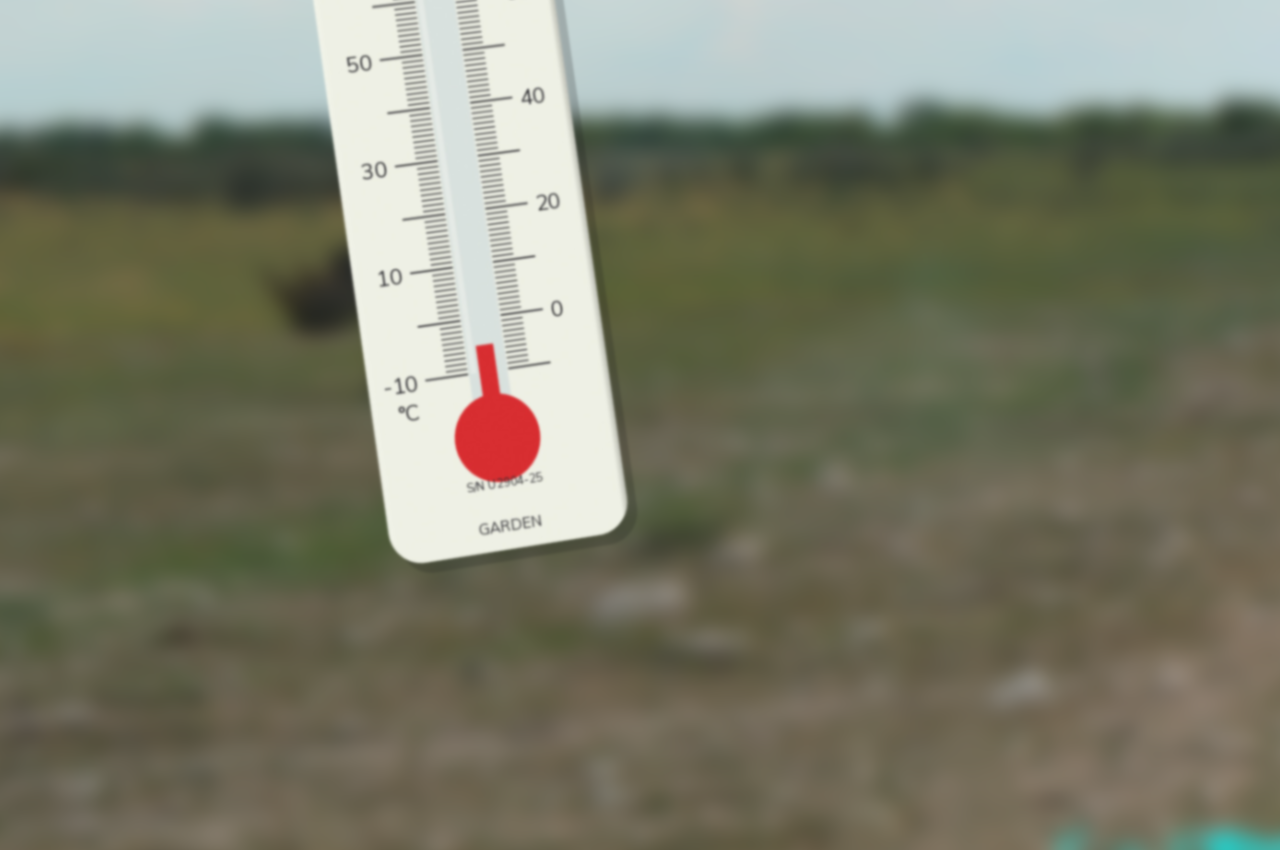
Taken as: -5,°C
